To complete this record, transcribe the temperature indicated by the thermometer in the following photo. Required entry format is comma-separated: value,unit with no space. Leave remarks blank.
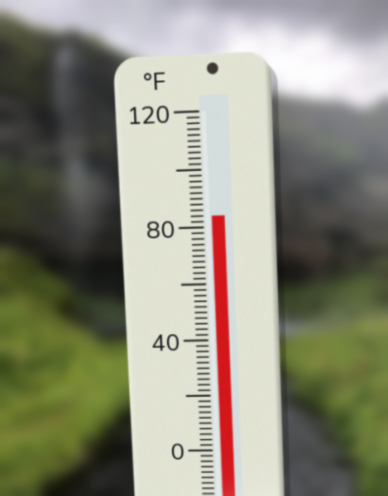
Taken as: 84,°F
